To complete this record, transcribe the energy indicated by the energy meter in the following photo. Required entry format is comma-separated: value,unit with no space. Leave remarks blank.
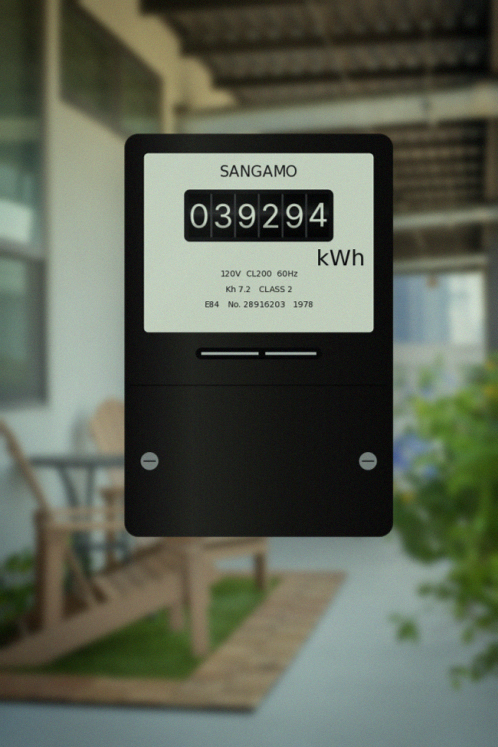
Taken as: 39294,kWh
